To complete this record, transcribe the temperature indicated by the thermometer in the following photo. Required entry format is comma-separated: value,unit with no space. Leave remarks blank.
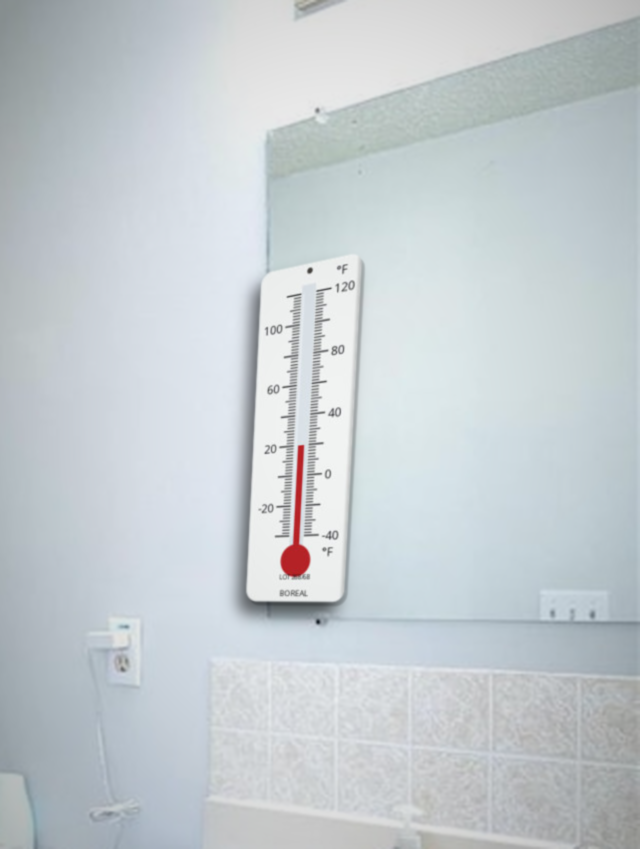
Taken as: 20,°F
